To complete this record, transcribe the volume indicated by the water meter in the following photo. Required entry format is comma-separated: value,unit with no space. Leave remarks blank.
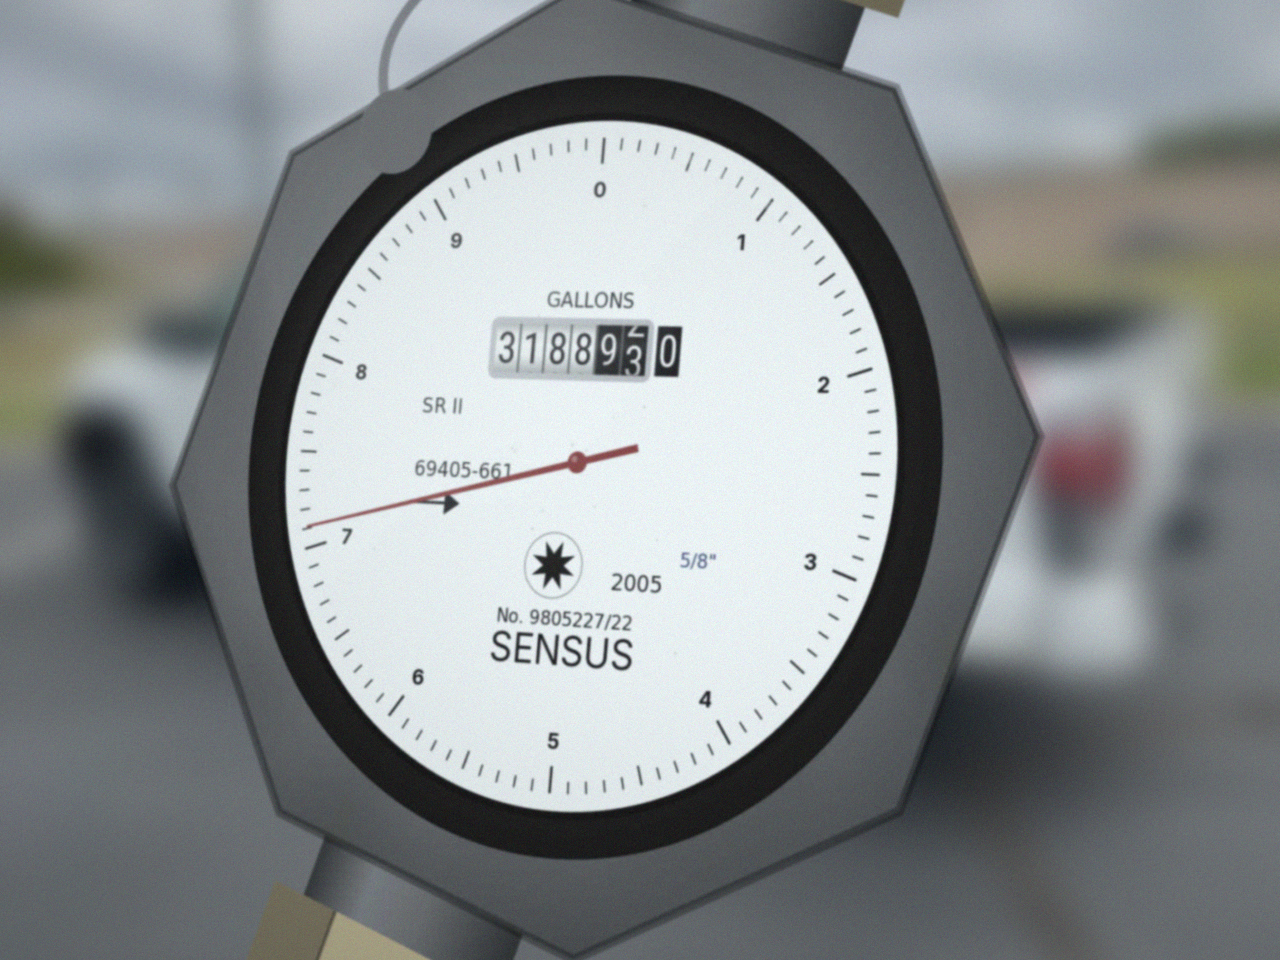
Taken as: 3188927.1,gal
